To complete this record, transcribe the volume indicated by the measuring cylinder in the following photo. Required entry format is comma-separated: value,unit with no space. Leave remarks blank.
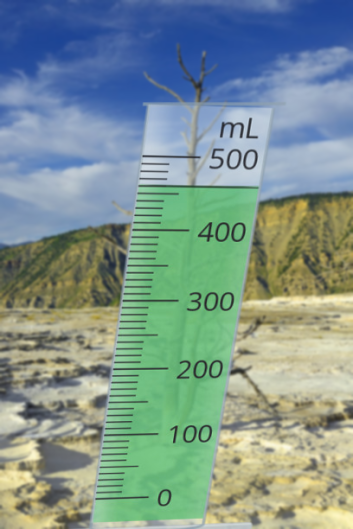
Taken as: 460,mL
